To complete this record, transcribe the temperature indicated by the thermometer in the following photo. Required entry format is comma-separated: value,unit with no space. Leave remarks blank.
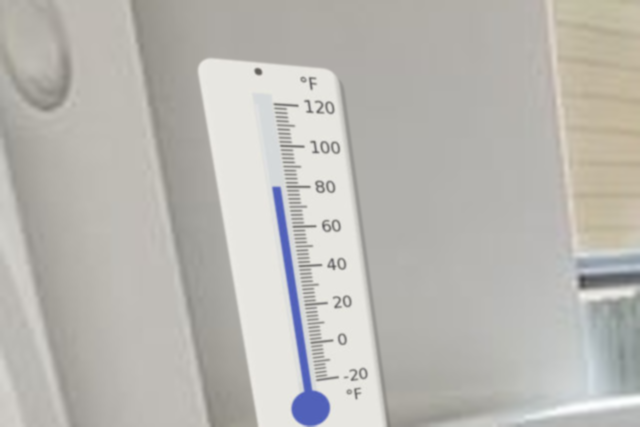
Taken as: 80,°F
